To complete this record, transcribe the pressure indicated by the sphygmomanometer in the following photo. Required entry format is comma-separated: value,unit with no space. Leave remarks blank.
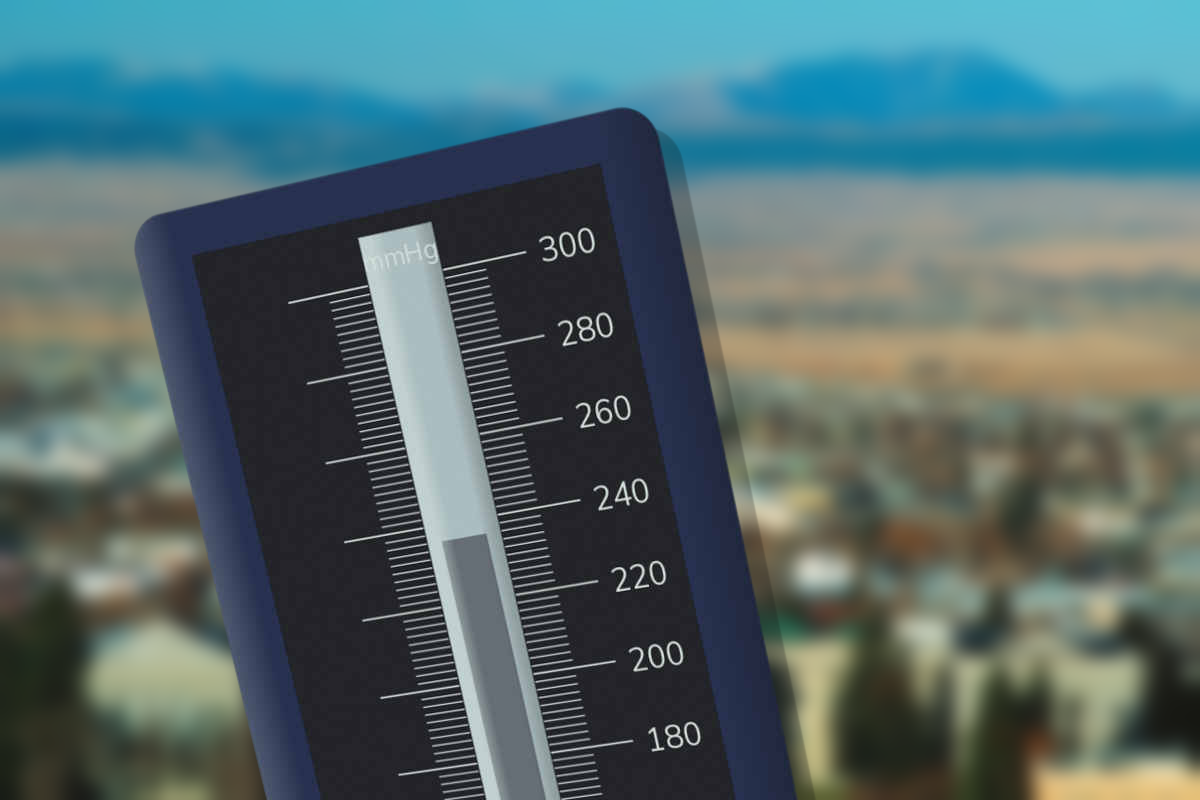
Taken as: 236,mmHg
